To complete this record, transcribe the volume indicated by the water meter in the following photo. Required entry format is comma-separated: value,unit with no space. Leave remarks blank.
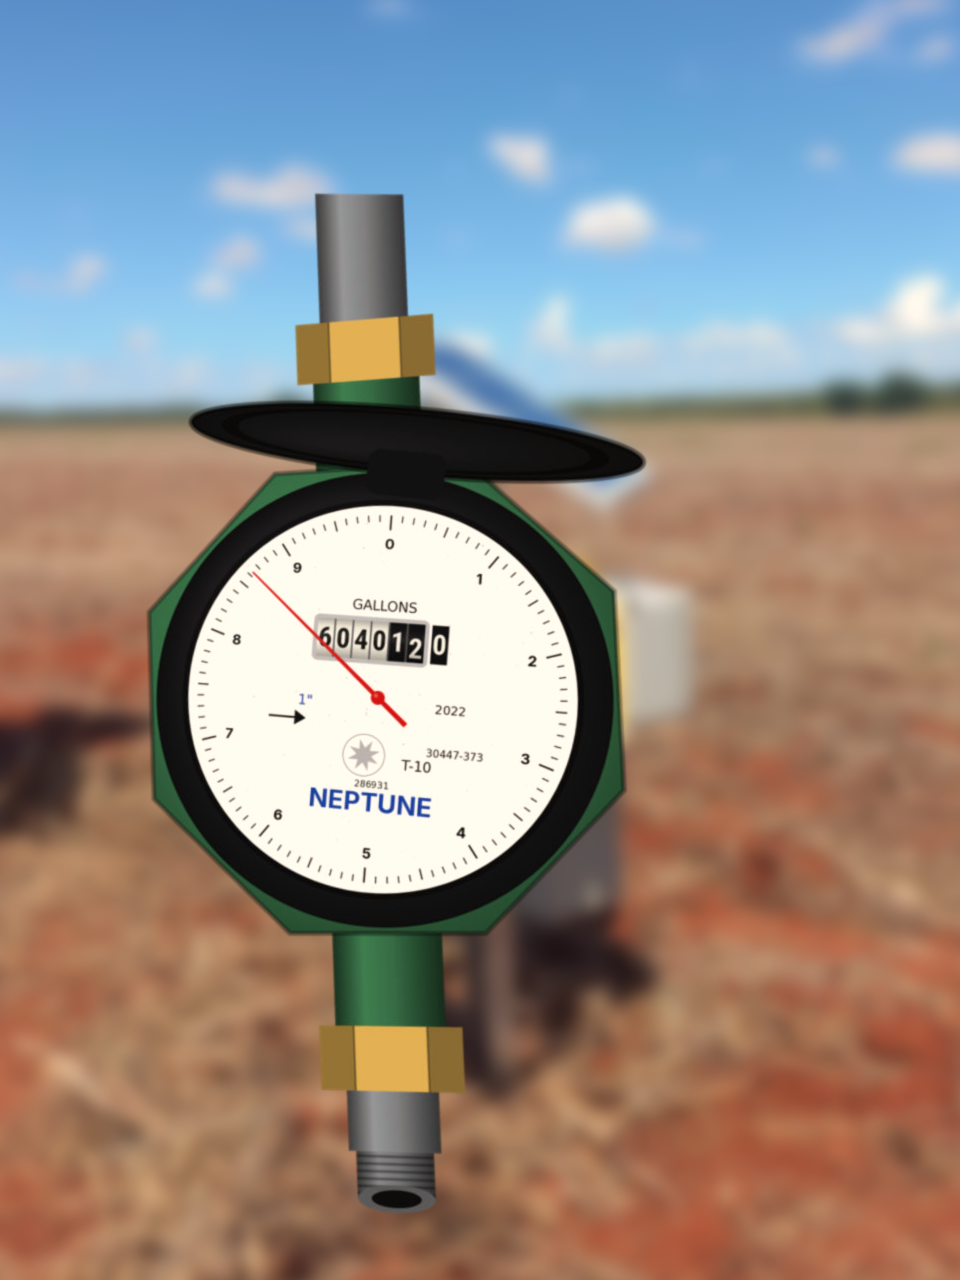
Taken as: 6040118.6,gal
